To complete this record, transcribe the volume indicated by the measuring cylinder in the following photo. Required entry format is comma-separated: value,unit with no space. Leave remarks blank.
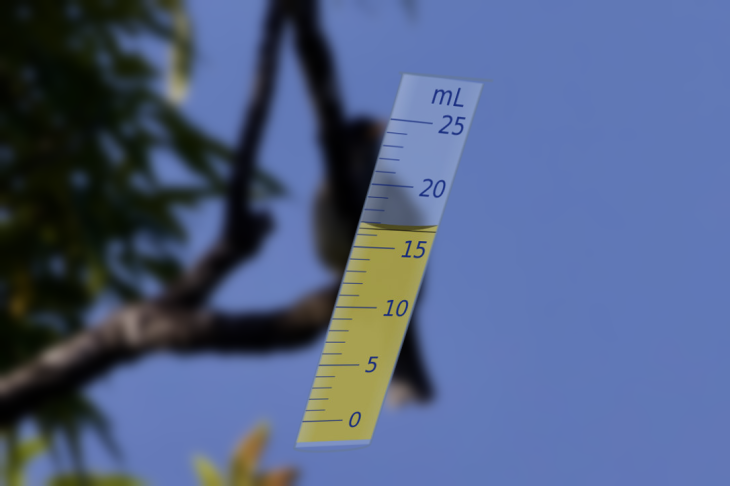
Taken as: 16.5,mL
